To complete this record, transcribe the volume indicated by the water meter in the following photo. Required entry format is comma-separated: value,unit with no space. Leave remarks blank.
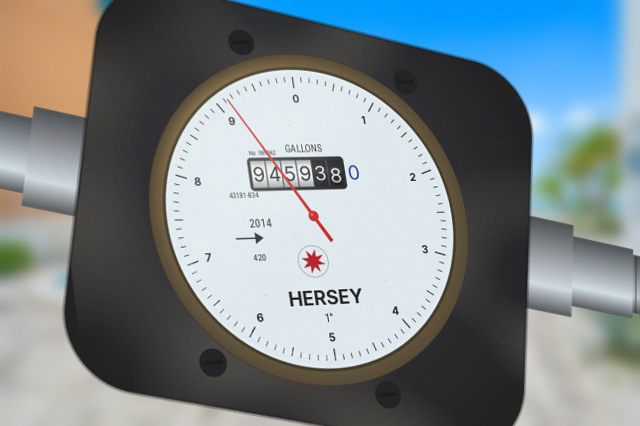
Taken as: 9459379.1,gal
